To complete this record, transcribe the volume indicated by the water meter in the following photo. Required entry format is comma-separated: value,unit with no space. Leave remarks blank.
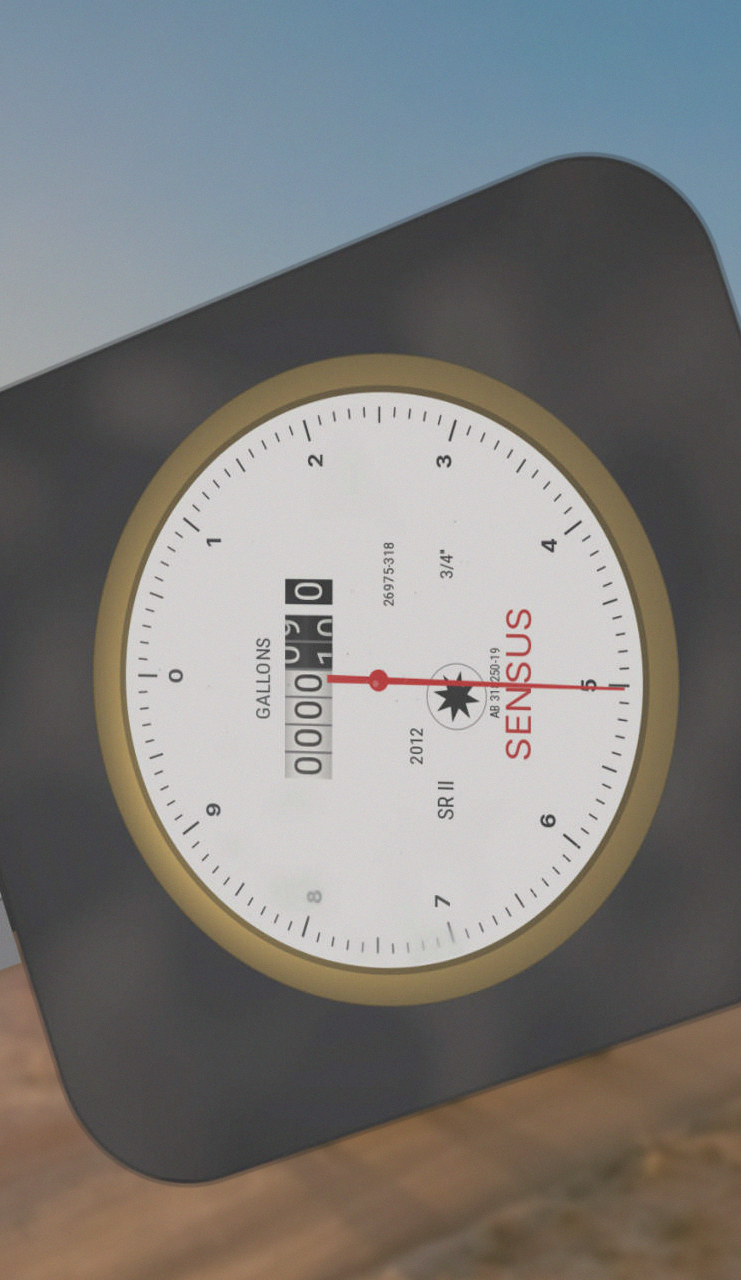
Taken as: 95.0,gal
